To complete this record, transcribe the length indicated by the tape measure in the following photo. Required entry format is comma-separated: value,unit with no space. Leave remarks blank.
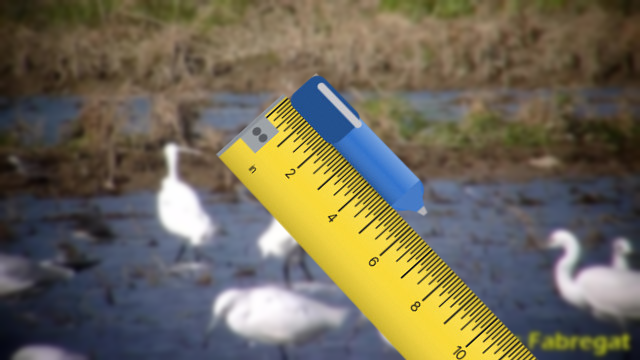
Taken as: 6,in
